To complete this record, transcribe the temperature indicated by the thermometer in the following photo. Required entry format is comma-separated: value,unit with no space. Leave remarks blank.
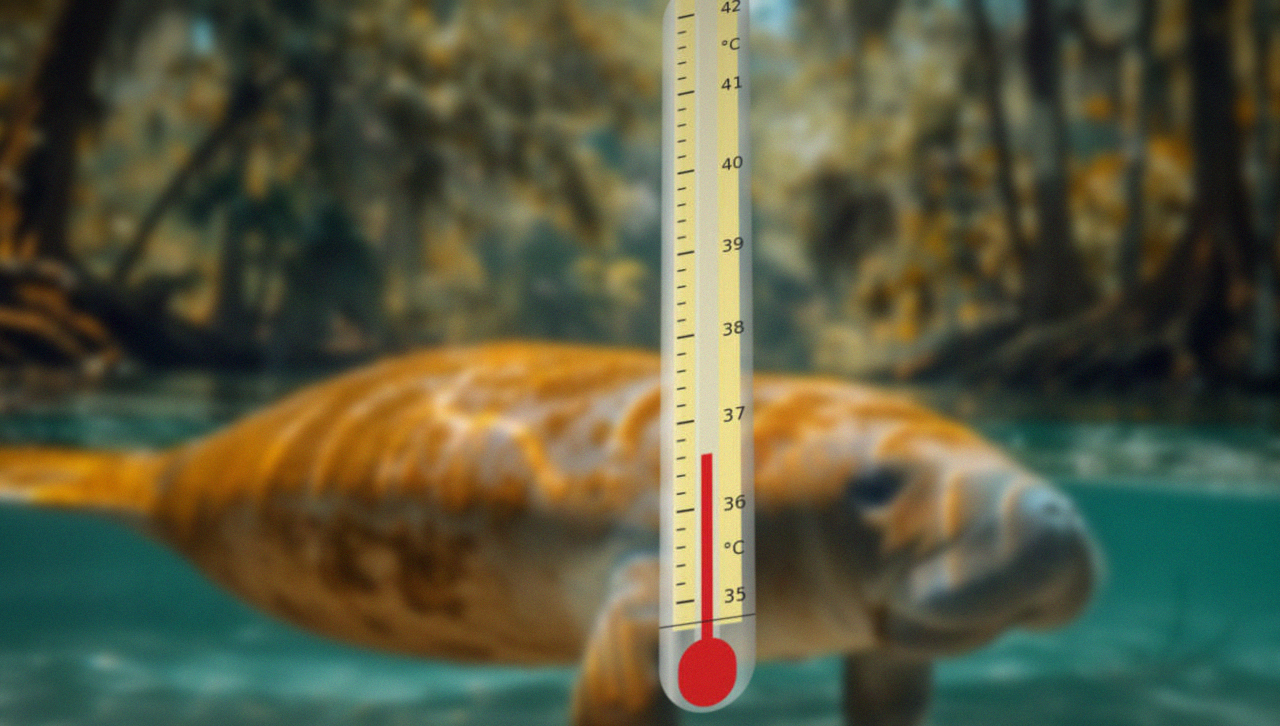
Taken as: 36.6,°C
